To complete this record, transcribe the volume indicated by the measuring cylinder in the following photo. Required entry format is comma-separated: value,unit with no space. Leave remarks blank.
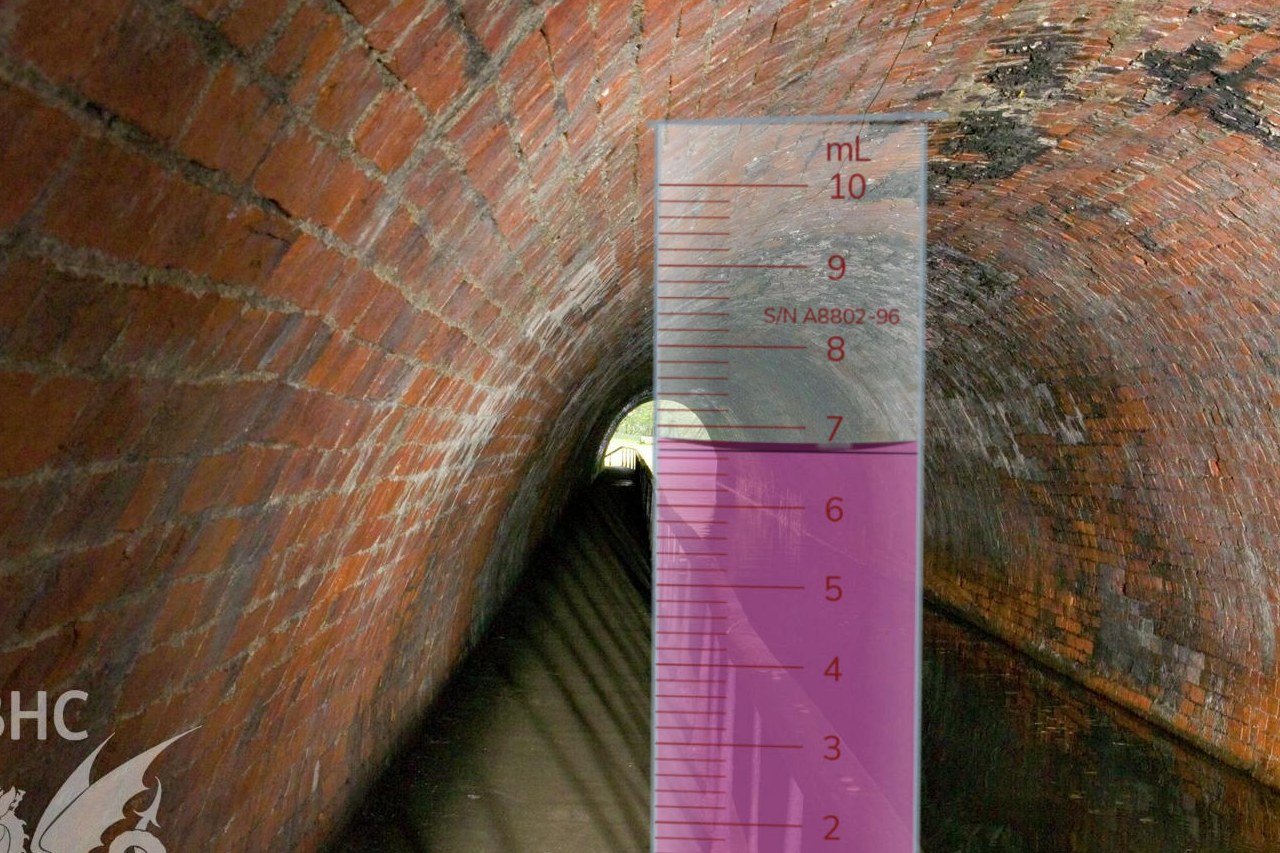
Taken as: 6.7,mL
